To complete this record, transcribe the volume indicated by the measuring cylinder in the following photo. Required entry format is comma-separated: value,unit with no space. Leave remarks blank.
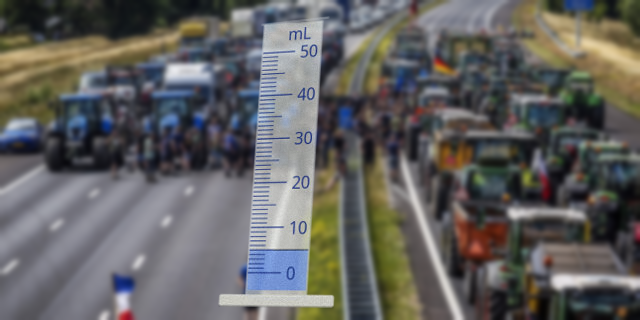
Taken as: 5,mL
